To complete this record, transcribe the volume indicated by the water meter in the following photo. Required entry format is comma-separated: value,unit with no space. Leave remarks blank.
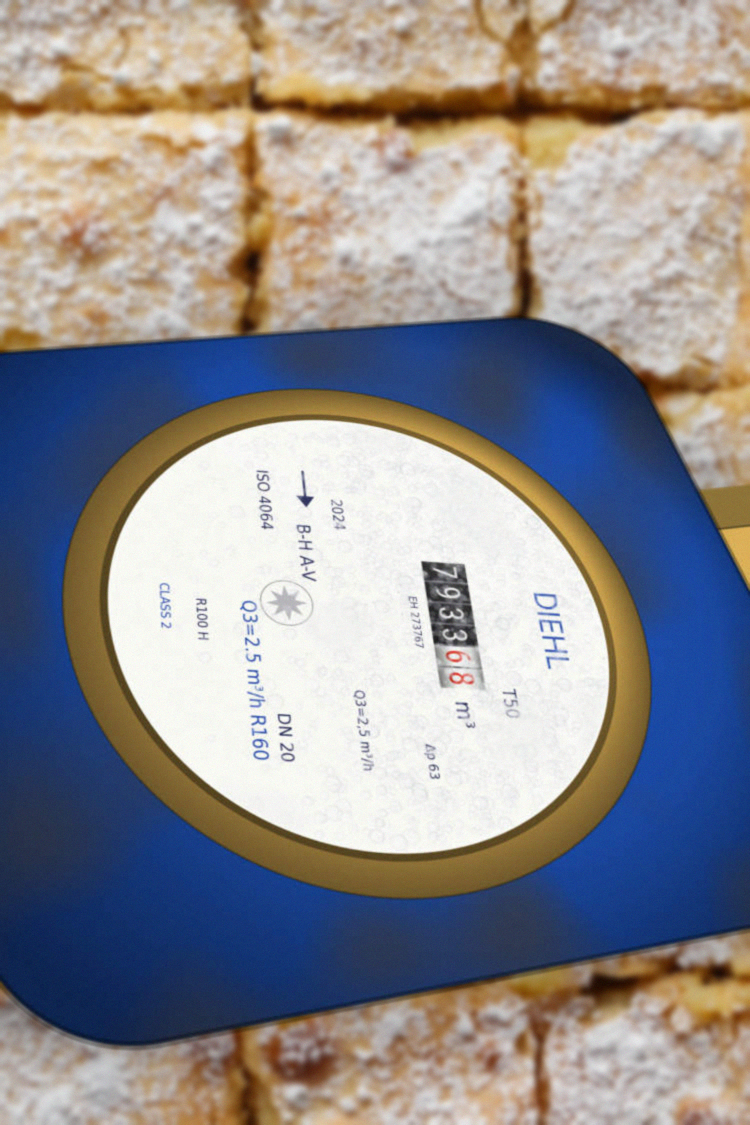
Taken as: 7933.68,m³
